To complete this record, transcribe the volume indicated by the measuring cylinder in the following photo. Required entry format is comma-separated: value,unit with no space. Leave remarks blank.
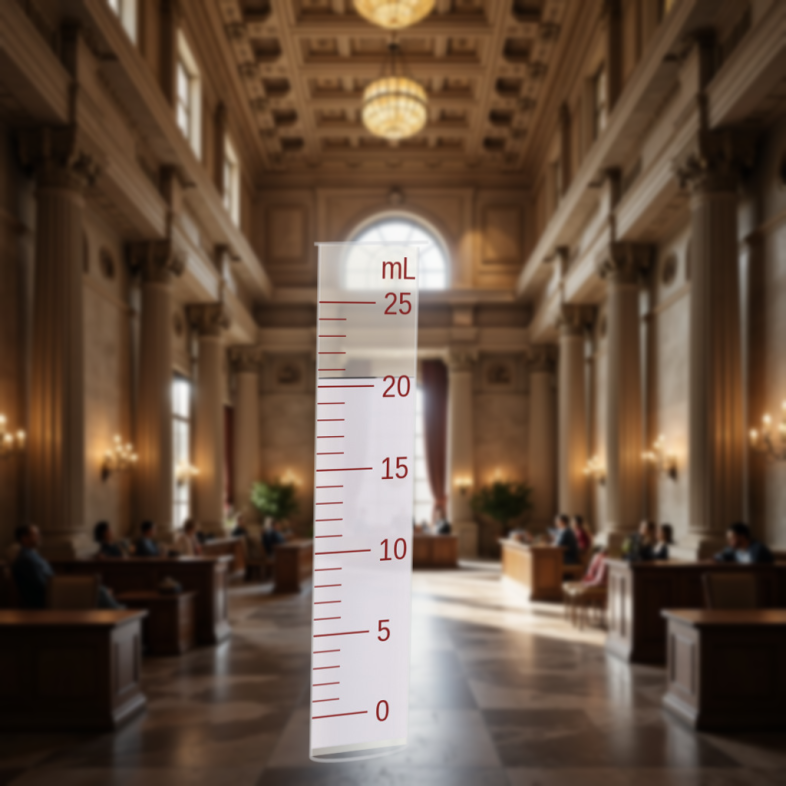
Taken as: 20.5,mL
